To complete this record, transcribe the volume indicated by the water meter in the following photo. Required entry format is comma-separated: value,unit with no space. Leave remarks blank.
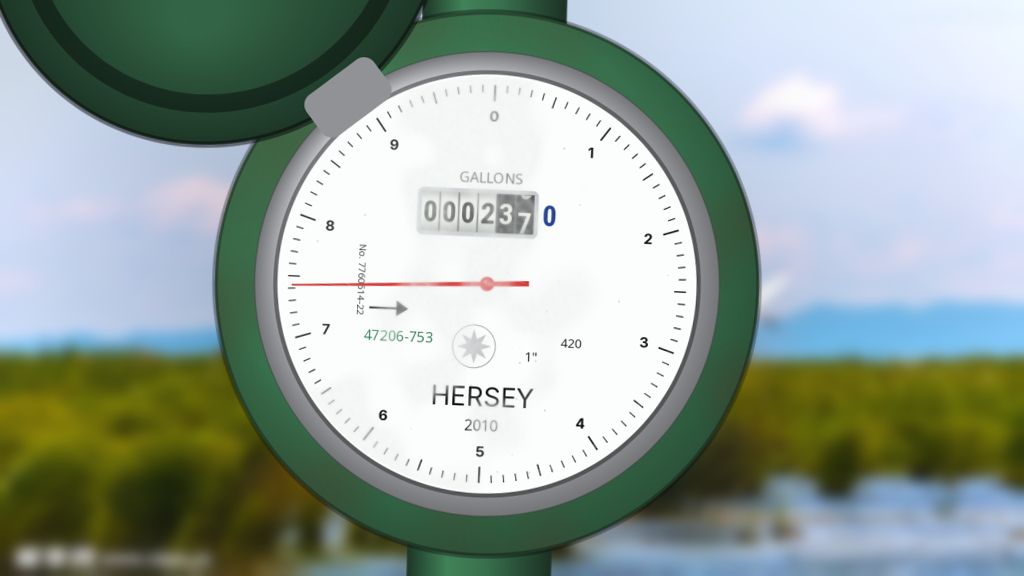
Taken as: 2367.4,gal
